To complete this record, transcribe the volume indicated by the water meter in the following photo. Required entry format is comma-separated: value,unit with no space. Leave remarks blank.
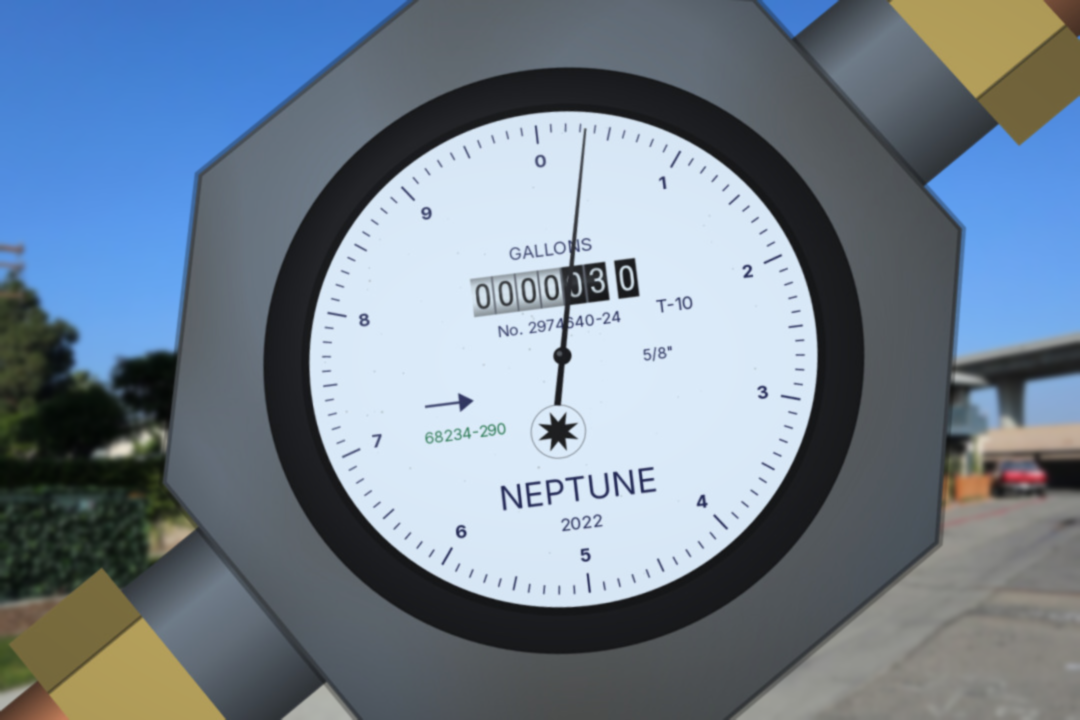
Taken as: 30.3,gal
